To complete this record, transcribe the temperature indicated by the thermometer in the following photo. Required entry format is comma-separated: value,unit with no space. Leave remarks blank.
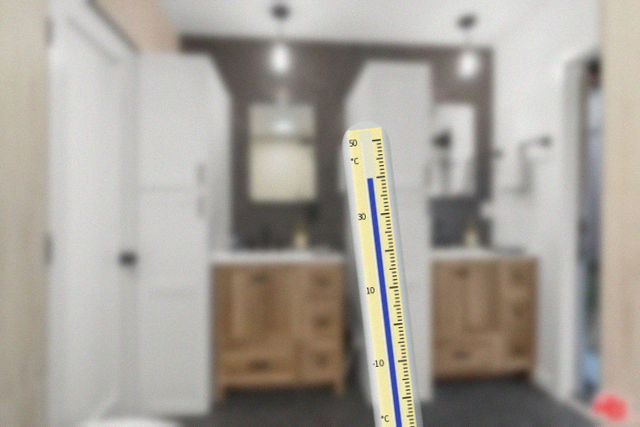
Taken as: 40,°C
